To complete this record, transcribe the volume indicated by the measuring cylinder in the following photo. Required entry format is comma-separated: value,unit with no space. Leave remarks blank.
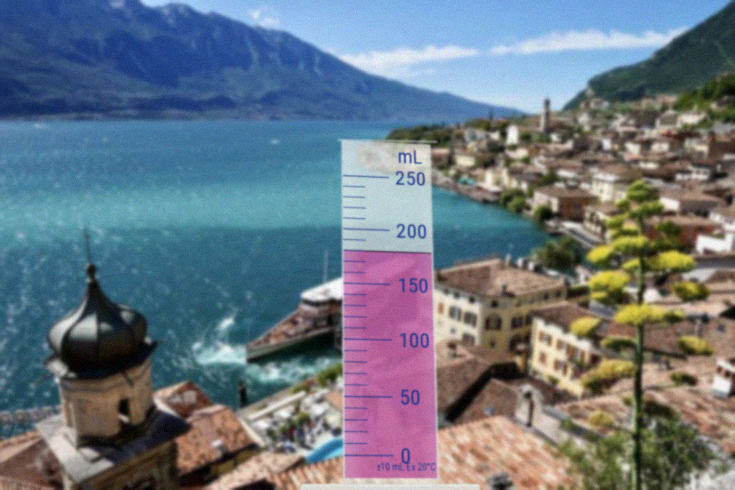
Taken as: 180,mL
